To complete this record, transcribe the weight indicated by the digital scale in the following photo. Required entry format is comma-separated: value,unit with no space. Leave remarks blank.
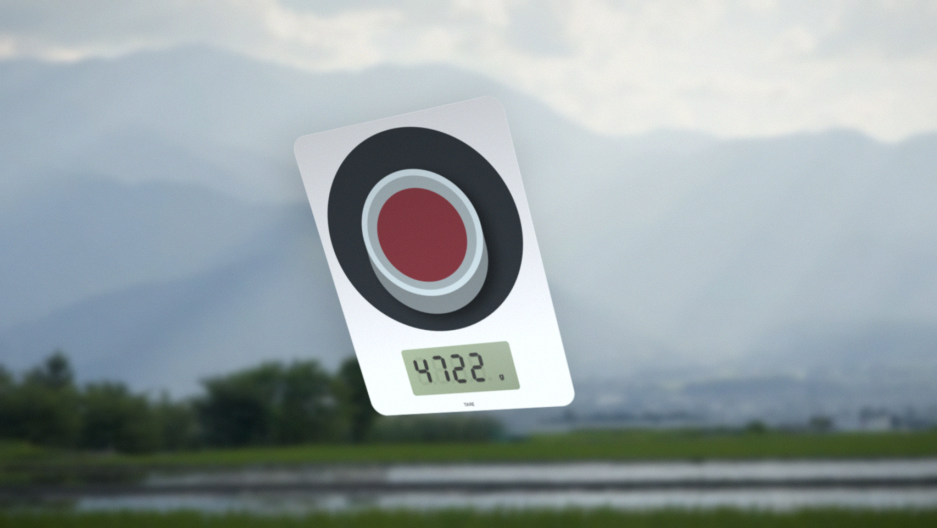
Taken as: 4722,g
